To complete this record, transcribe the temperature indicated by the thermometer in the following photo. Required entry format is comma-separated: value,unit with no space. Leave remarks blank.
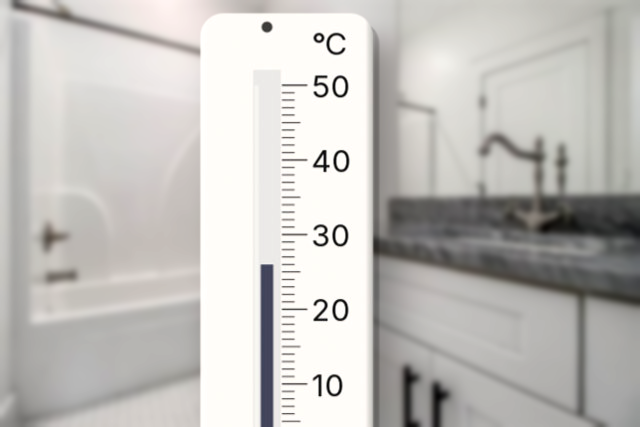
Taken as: 26,°C
